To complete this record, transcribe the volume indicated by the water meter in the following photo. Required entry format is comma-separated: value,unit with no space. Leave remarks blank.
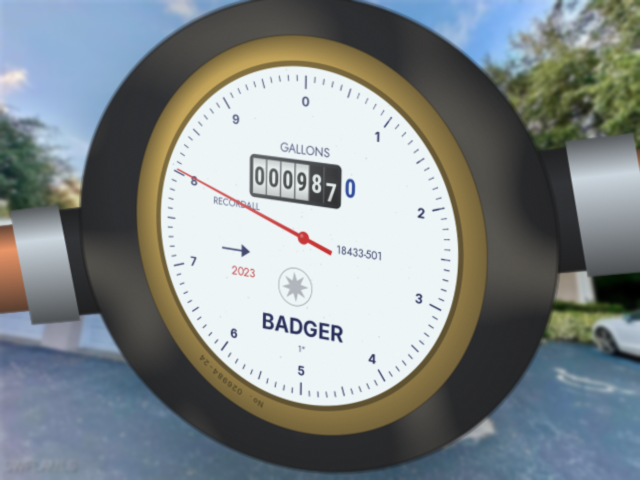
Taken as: 9868.0,gal
